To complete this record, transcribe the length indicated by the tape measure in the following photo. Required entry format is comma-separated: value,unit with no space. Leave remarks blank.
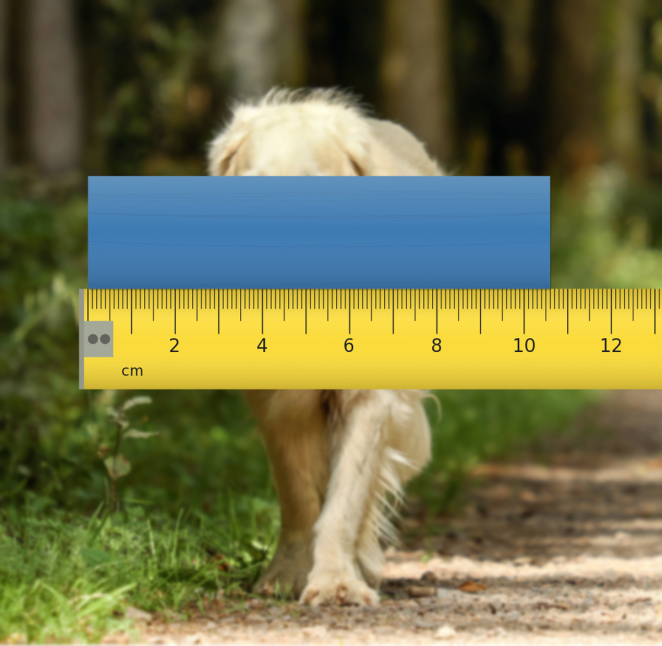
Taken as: 10.6,cm
